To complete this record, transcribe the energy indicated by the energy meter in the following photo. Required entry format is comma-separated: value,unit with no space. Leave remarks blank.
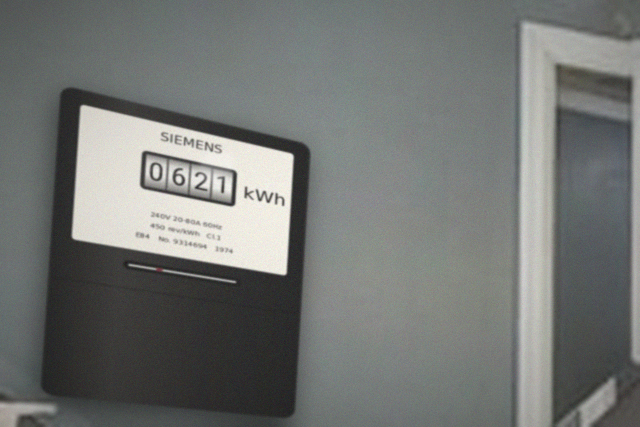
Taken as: 621,kWh
